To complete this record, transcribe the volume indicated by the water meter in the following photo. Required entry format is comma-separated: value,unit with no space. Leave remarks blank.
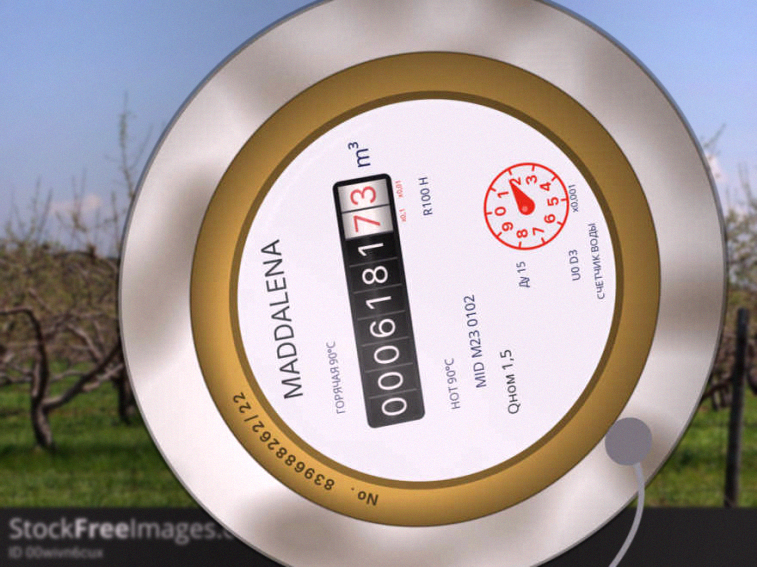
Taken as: 6181.731,m³
